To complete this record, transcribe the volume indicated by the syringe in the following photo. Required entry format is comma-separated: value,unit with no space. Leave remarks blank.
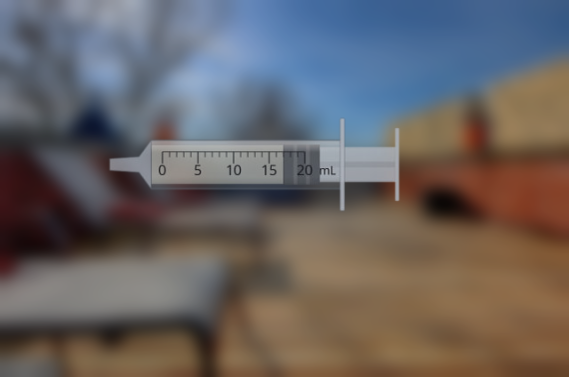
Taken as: 17,mL
